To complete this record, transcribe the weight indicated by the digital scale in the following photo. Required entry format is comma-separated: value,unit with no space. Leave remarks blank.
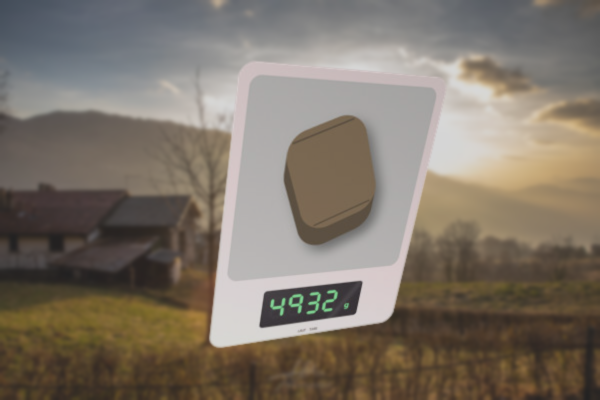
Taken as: 4932,g
